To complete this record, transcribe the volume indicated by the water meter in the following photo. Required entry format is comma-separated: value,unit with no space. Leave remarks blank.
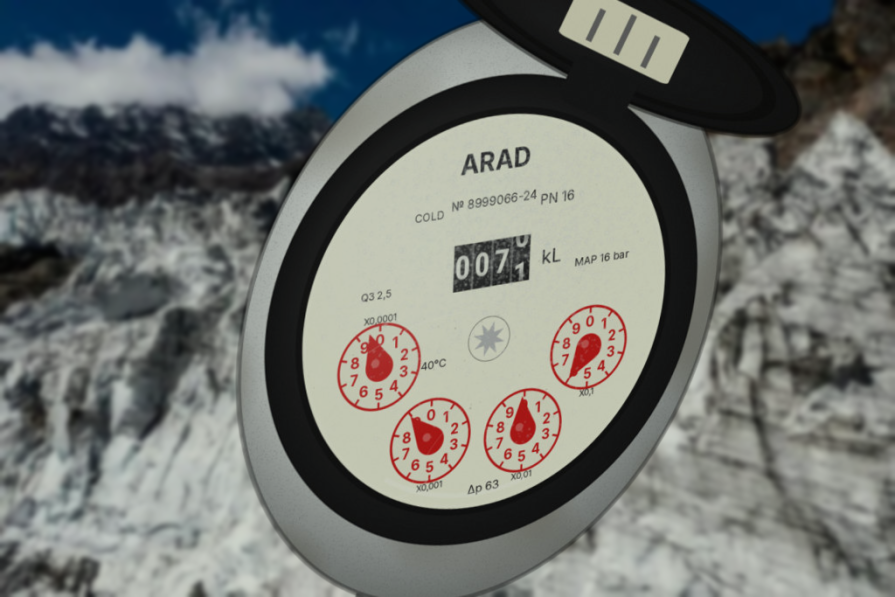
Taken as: 70.5989,kL
